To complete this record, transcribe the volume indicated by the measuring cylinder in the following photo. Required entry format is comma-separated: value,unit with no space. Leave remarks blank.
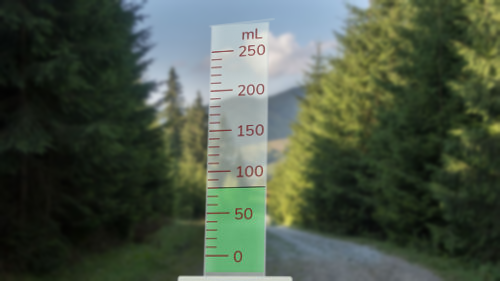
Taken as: 80,mL
